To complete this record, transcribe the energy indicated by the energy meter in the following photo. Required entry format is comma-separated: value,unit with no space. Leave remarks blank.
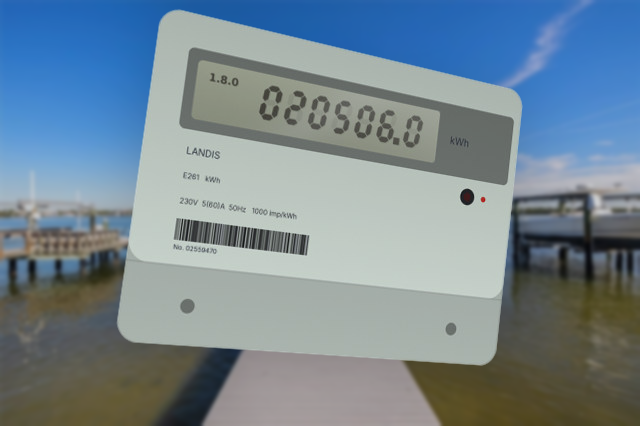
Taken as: 20506.0,kWh
